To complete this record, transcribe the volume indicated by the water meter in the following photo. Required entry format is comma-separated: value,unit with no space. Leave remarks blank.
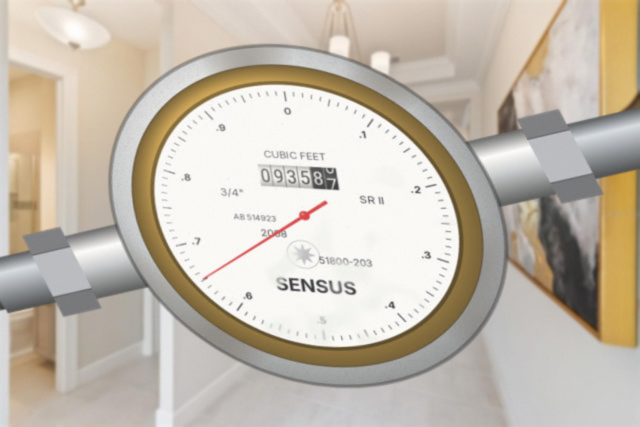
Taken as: 93586.65,ft³
